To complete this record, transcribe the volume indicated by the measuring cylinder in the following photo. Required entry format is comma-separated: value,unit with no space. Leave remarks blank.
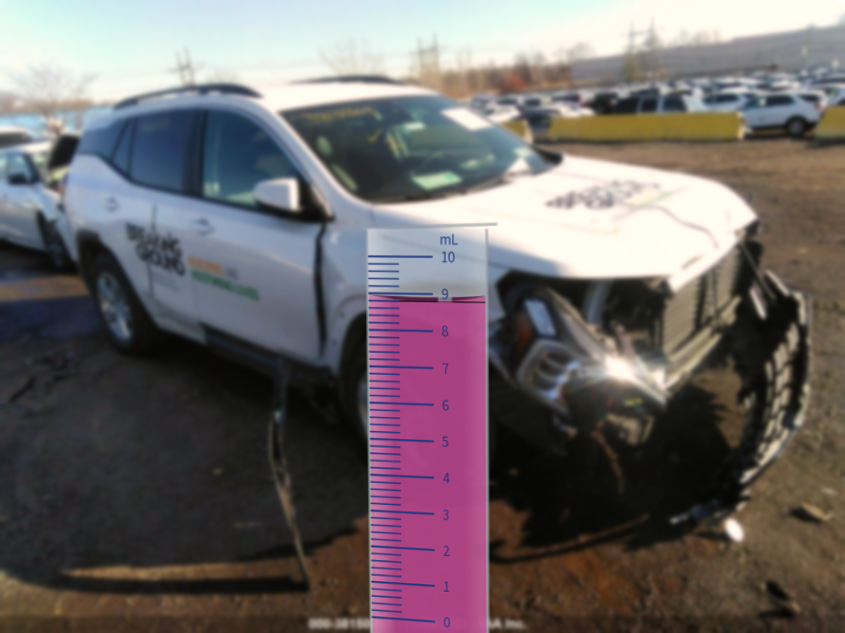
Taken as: 8.8,mL
